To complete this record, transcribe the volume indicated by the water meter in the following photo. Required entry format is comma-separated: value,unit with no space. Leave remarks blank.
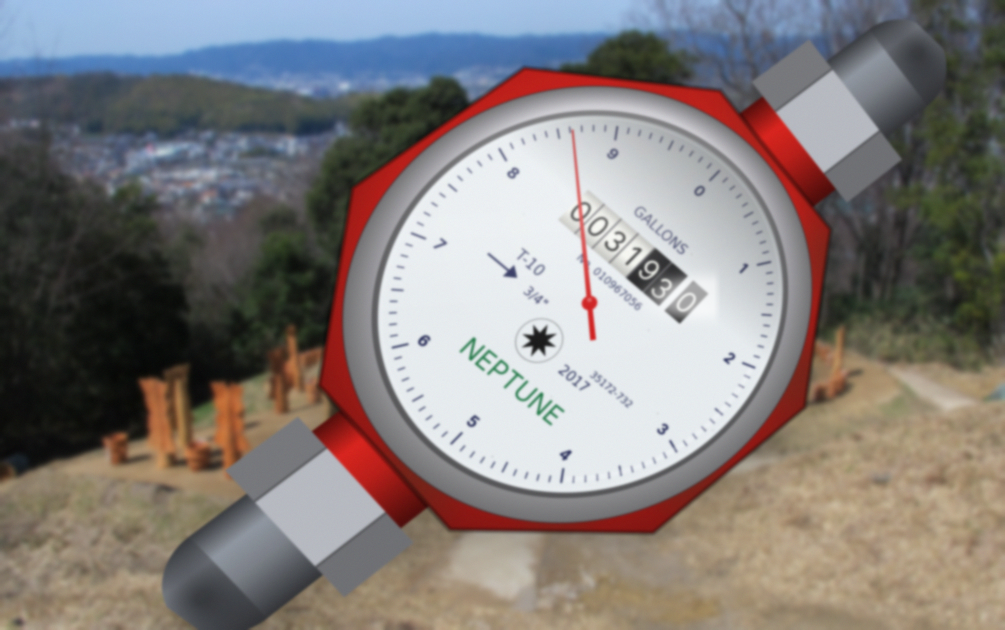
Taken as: 31928.6,gal
